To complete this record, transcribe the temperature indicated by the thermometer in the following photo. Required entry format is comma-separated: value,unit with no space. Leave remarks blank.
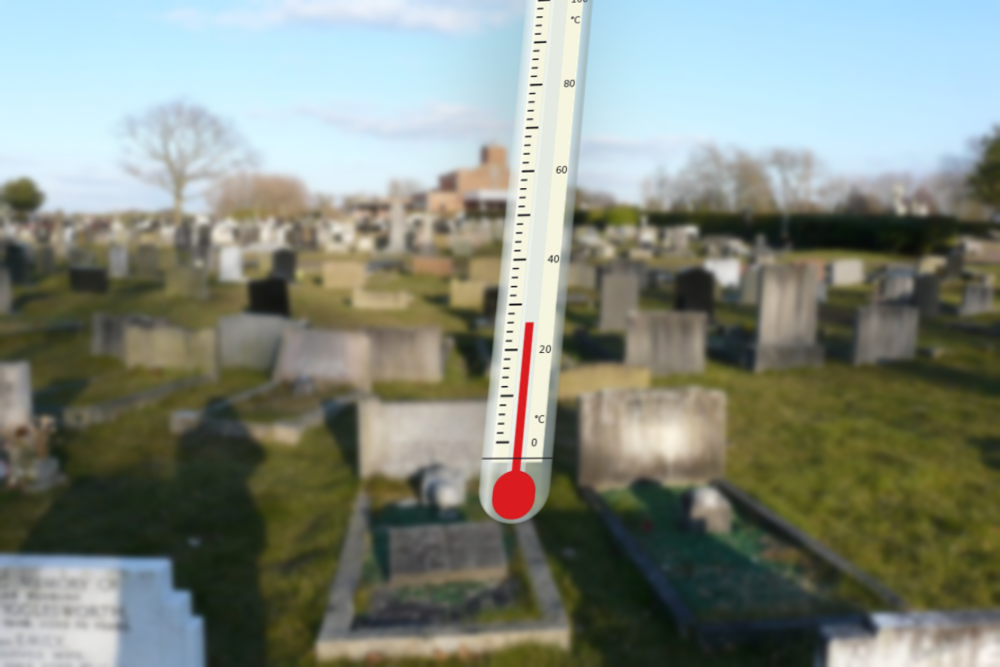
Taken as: 26,°C
